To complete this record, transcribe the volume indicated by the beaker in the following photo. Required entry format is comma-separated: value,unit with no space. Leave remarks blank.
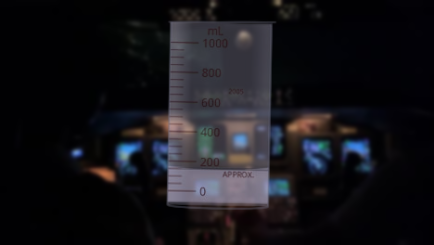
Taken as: 150,mL
